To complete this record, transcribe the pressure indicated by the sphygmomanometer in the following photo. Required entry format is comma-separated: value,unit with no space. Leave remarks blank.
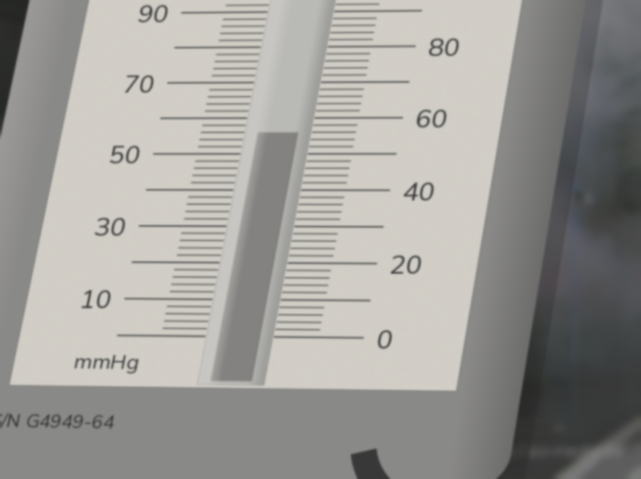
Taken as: 56,mmHg
